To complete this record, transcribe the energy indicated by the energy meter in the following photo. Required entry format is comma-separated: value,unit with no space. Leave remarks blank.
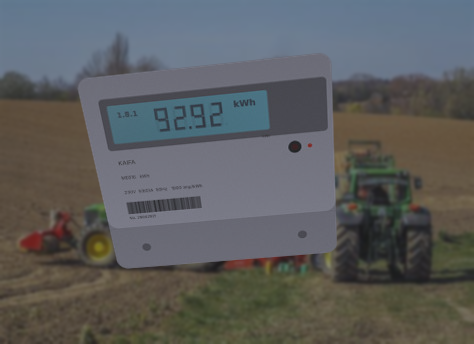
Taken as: 92.92,kWh
